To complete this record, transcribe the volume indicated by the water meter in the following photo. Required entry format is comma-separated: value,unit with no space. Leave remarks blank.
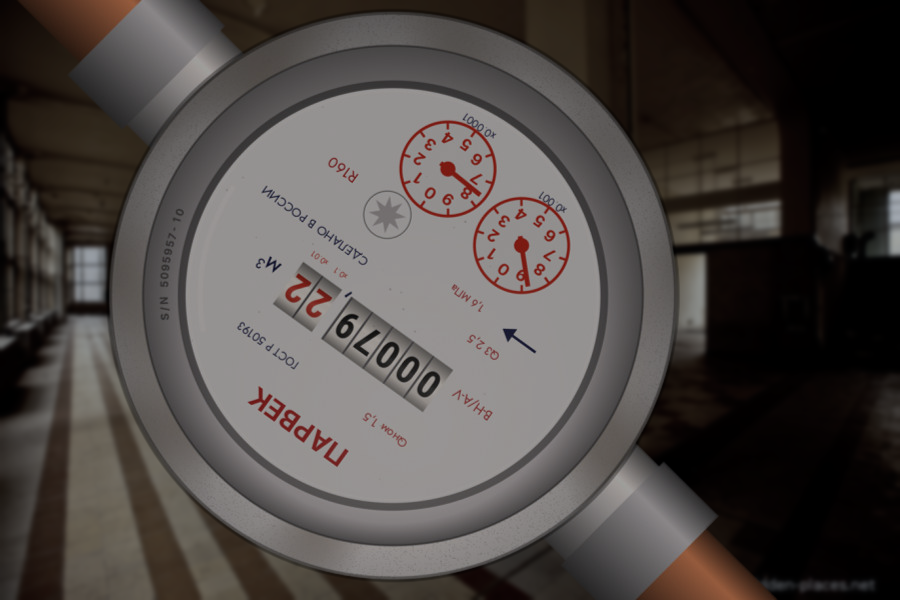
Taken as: 79.2287,m³
